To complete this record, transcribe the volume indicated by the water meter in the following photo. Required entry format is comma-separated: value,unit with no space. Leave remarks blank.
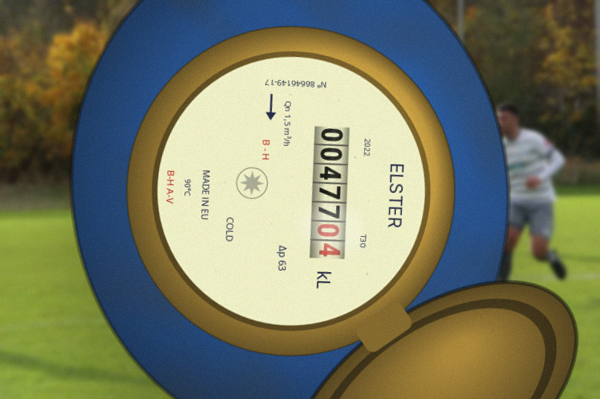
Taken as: 477.04,kL
